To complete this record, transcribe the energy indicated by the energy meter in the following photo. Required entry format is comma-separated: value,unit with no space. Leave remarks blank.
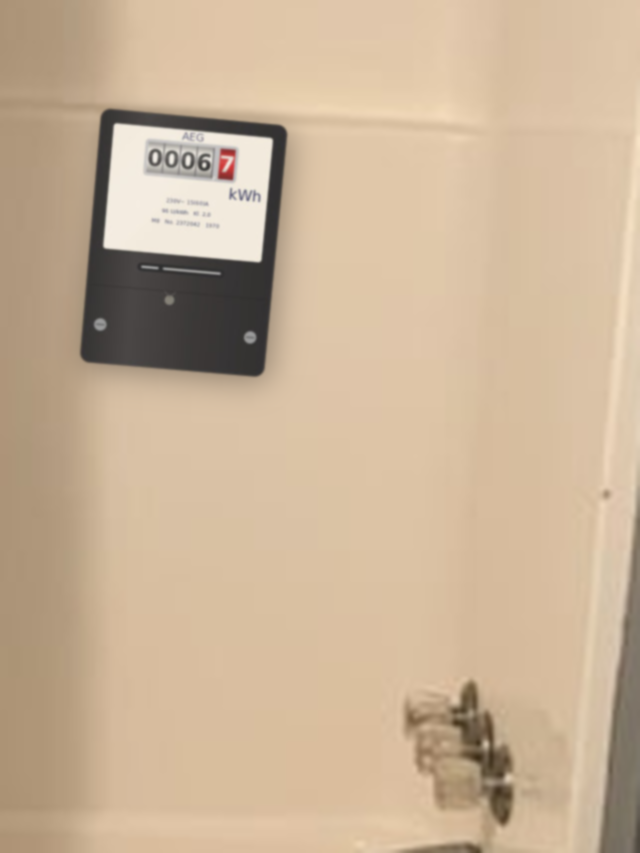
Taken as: 6.7,kWh
